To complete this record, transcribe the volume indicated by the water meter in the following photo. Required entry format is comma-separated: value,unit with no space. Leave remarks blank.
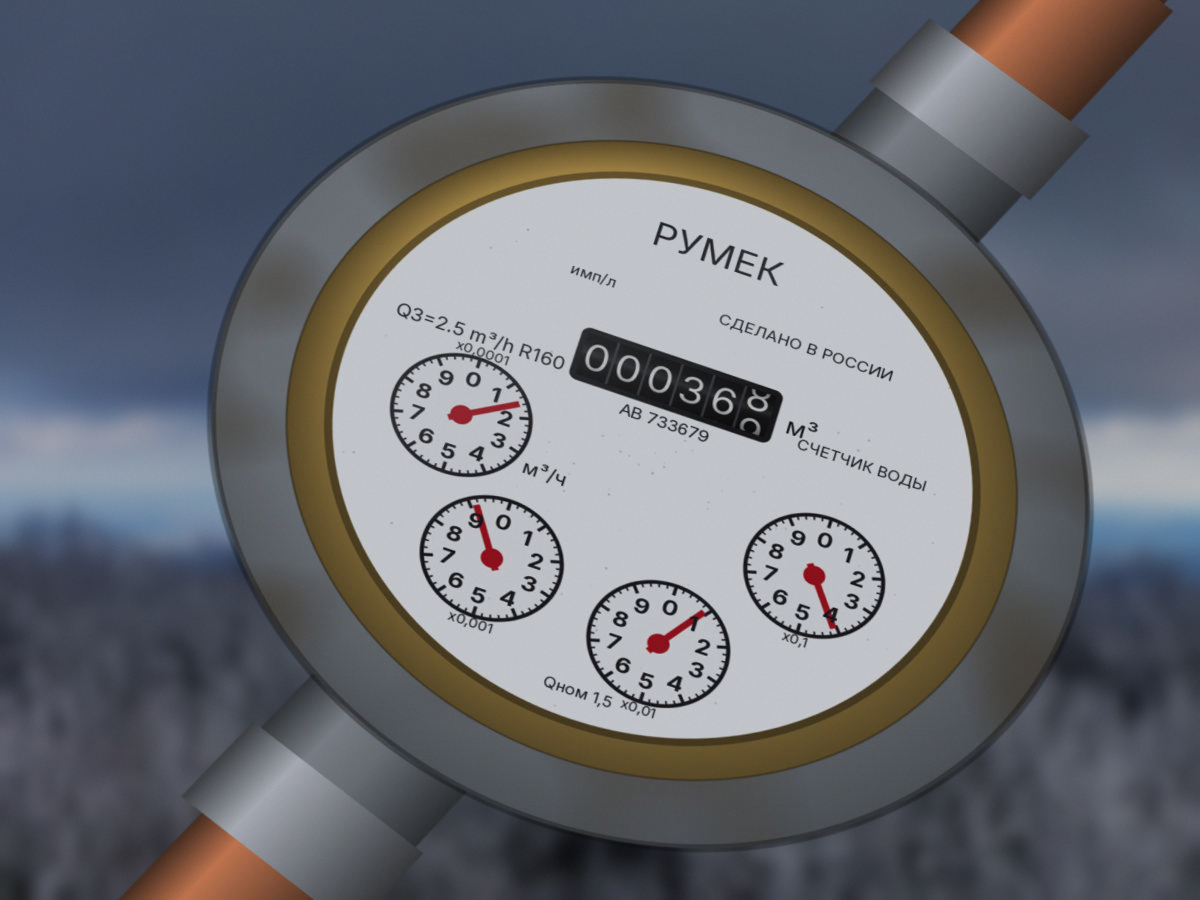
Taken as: 368.4091,m³
